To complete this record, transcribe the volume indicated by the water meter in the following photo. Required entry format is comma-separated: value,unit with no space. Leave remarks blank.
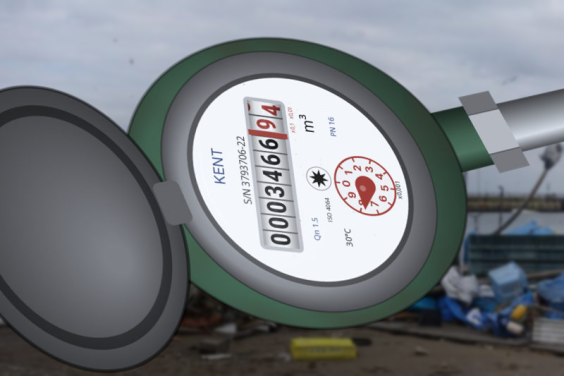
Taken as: 3466.937,m³
